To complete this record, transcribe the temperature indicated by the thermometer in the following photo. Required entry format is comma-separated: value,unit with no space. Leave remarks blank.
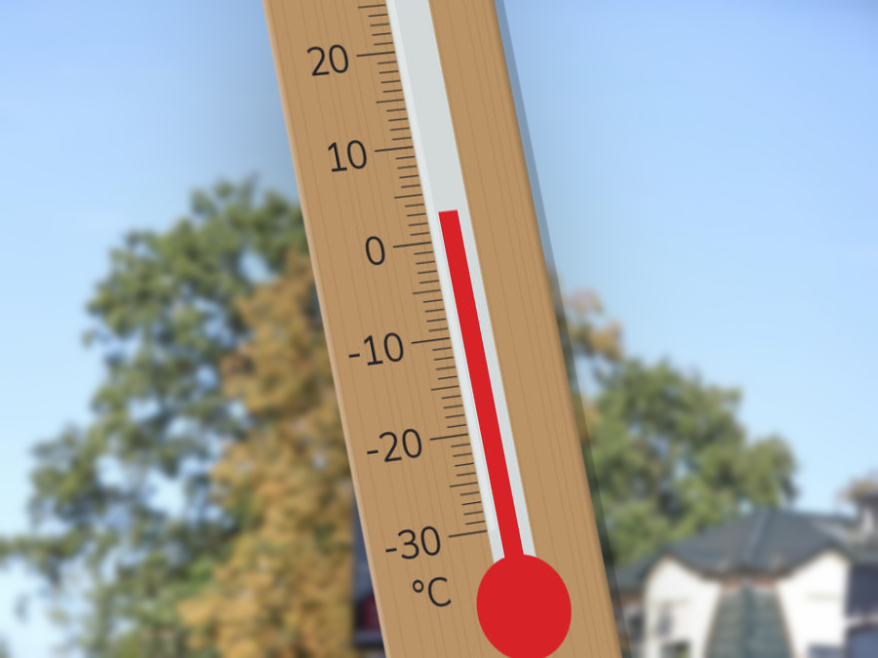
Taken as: 3,°C
